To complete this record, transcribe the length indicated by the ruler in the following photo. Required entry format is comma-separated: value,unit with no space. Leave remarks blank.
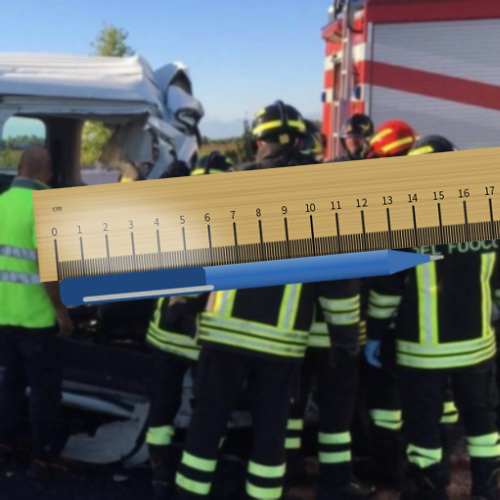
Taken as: 15,cm
